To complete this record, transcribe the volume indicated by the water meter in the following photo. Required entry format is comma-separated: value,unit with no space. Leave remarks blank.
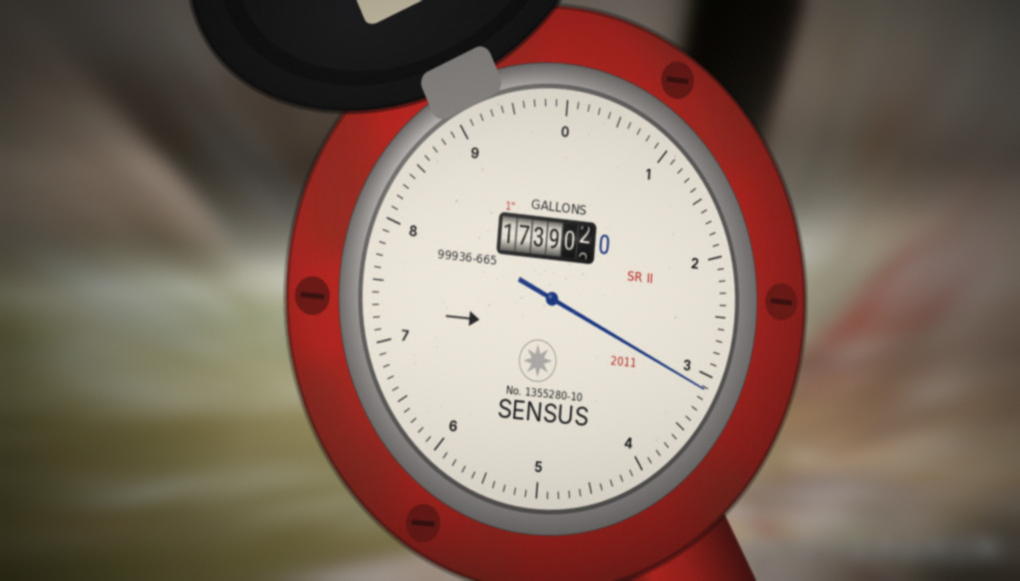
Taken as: 1739023.1,gal
